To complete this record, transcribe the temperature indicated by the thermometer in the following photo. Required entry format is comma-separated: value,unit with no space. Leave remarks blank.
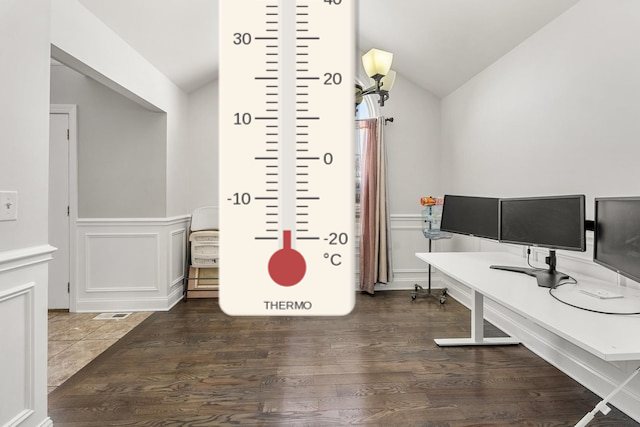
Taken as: -18,°C
